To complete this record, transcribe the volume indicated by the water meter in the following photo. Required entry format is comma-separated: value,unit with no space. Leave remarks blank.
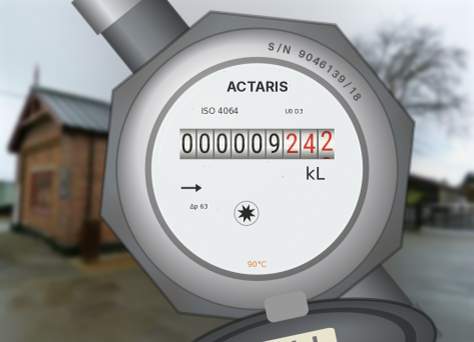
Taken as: 9.242,kL
